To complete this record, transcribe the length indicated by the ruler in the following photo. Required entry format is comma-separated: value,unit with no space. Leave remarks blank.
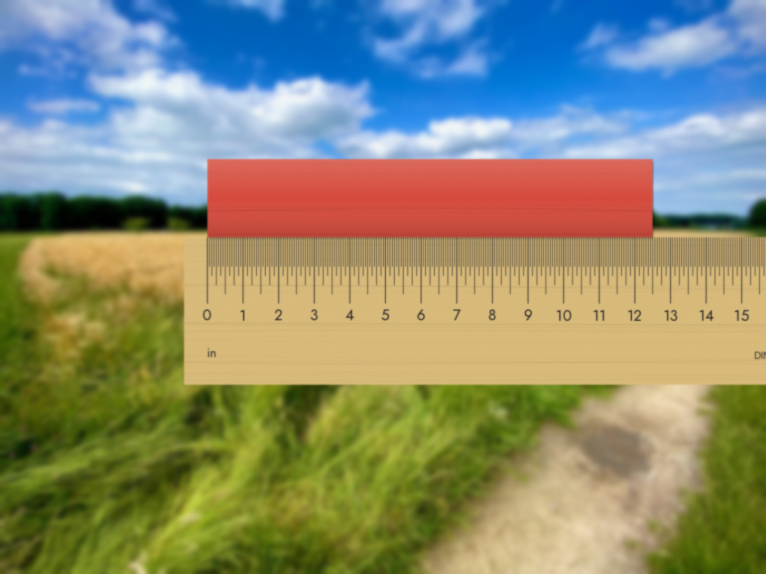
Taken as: 12.5,in
